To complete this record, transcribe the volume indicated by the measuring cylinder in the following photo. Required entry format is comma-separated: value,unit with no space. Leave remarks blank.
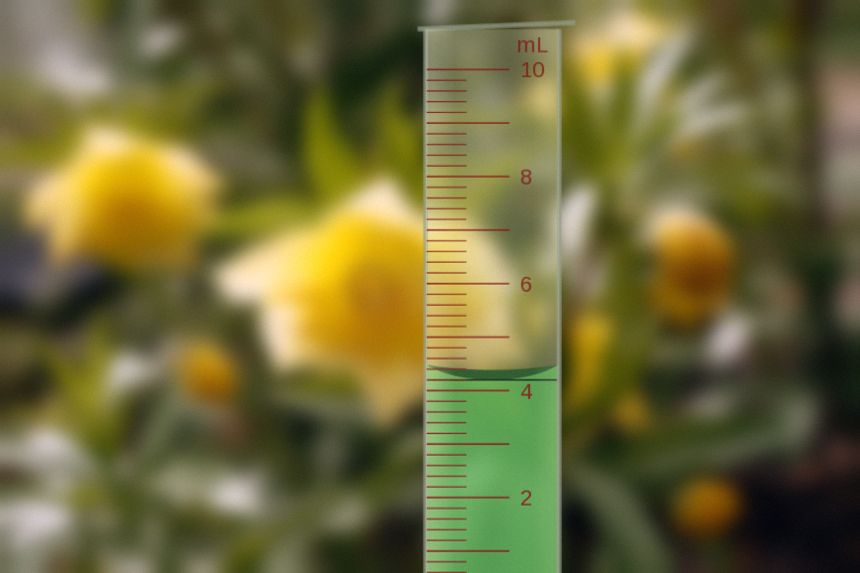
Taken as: 4.2,mL
